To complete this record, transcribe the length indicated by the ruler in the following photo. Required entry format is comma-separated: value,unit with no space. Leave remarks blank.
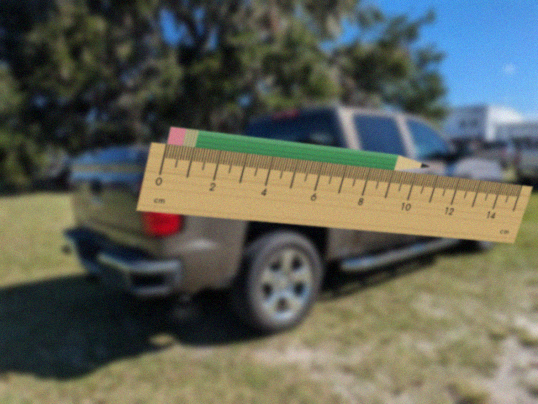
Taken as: 10.5,cm
